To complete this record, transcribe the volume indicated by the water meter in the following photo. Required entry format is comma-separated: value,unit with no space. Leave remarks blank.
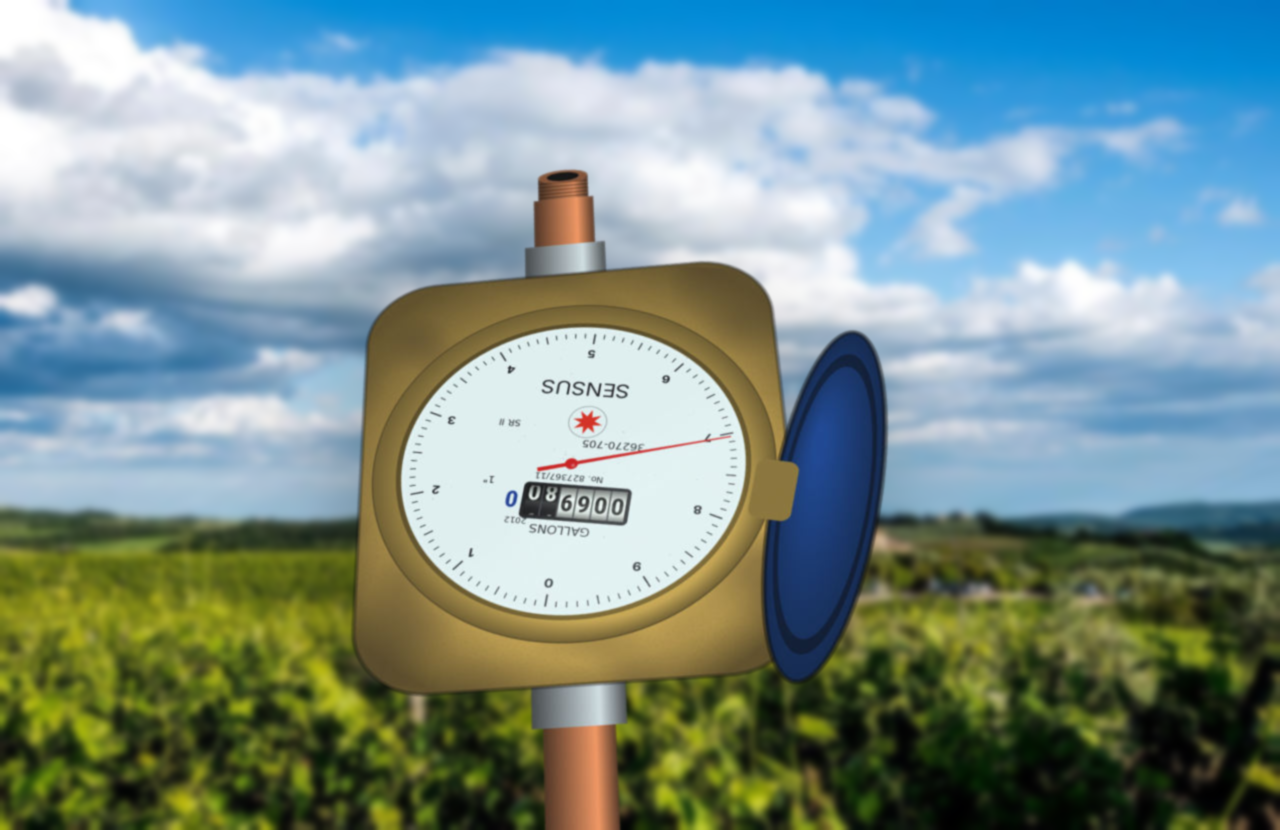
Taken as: 69797.0,gal
